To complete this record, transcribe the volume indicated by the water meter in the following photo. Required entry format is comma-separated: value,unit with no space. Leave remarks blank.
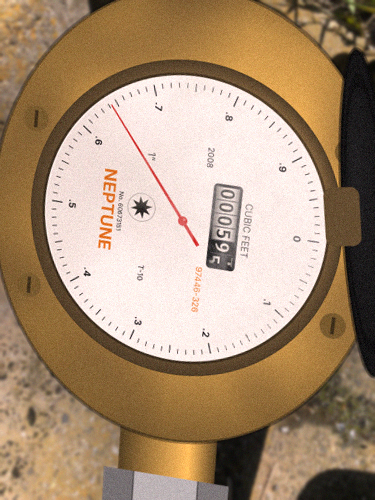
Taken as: 594.64,ft³
